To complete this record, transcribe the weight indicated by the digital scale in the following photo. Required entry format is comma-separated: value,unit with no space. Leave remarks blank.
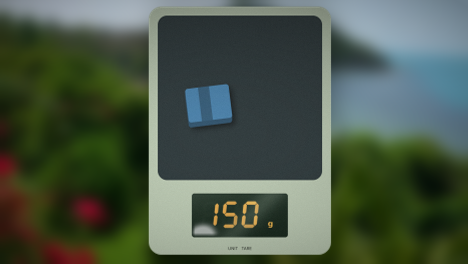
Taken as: 150,g
